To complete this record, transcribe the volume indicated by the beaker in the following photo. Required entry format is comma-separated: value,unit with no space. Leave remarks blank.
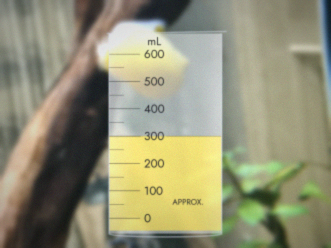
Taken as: 300,mL
